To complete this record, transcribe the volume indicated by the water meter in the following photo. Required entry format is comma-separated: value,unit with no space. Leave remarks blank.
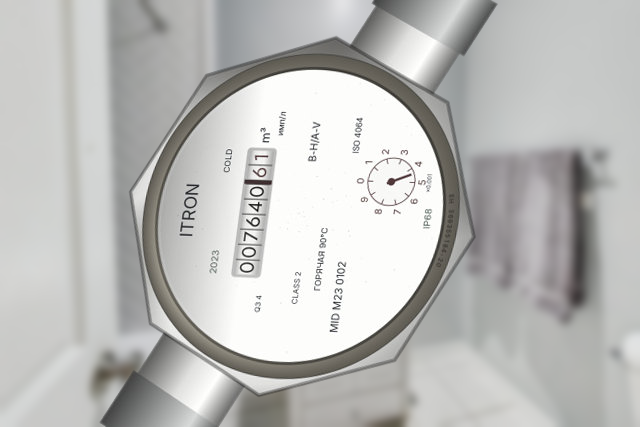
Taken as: 7640.614,m³
